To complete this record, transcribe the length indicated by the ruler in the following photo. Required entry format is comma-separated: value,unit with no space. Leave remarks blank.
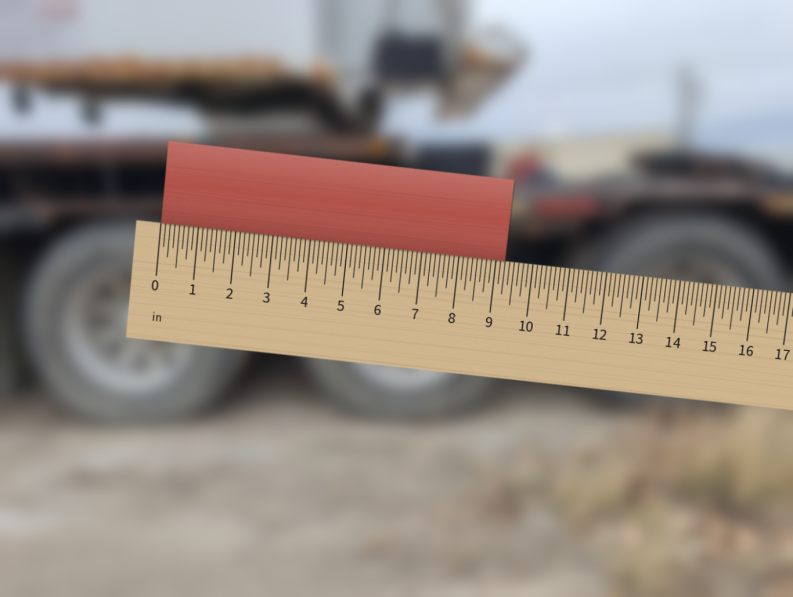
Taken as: 9.25,in
